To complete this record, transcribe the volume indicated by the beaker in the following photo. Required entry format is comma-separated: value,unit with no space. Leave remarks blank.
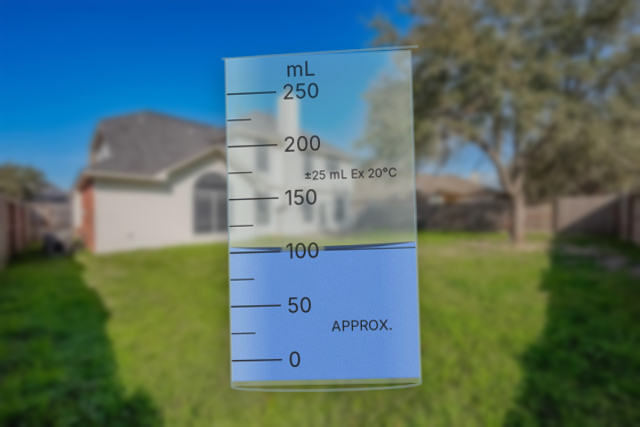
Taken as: 100,mL
